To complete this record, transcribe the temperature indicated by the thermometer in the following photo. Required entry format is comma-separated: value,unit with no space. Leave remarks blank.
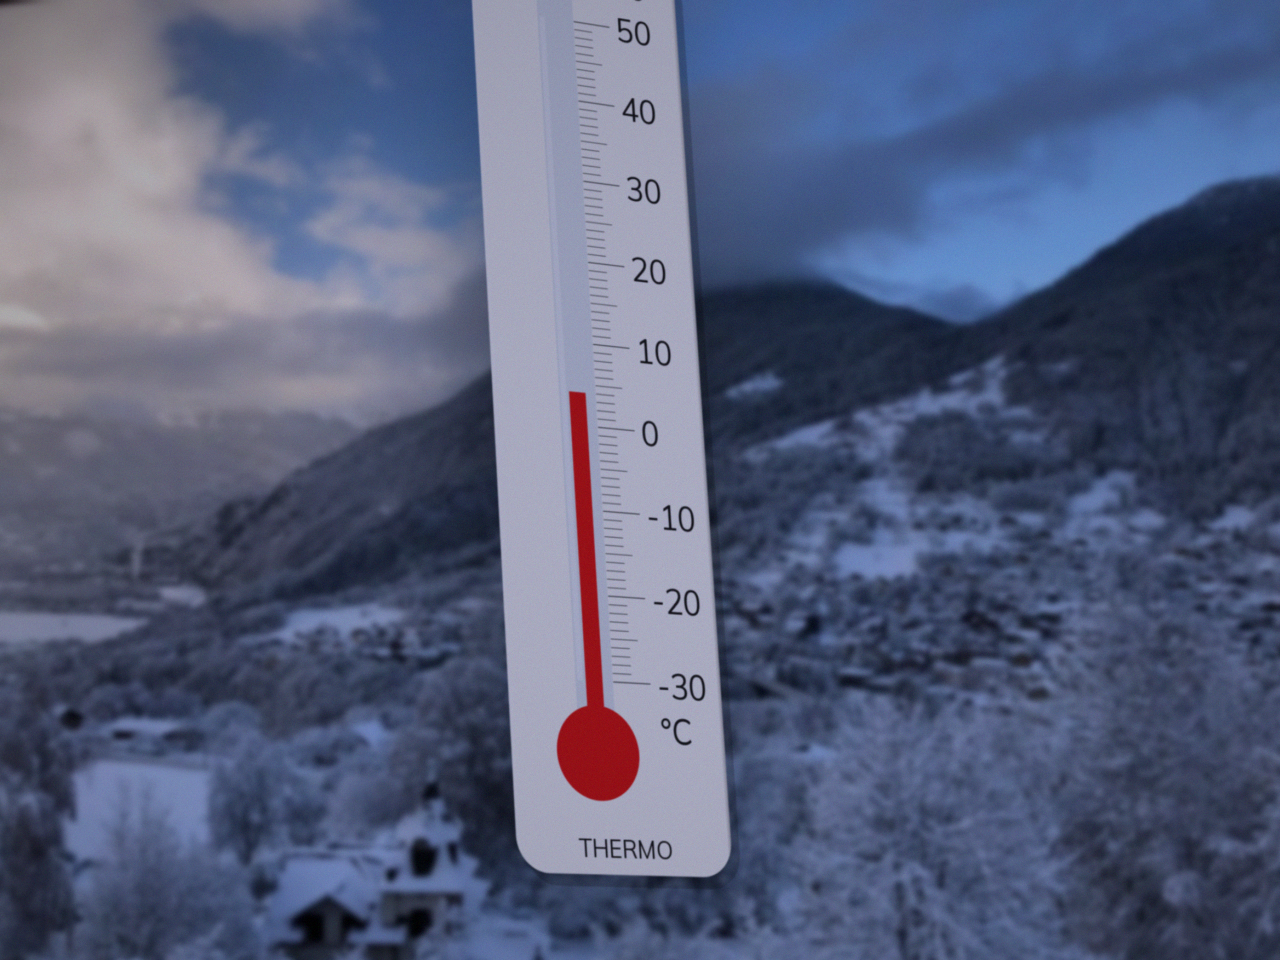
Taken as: 4,°C
